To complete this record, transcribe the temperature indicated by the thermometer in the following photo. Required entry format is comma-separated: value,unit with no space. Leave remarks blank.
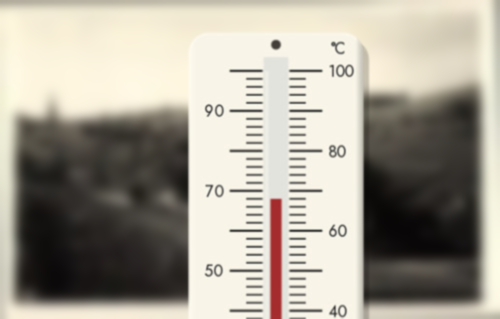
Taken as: 68,°C
